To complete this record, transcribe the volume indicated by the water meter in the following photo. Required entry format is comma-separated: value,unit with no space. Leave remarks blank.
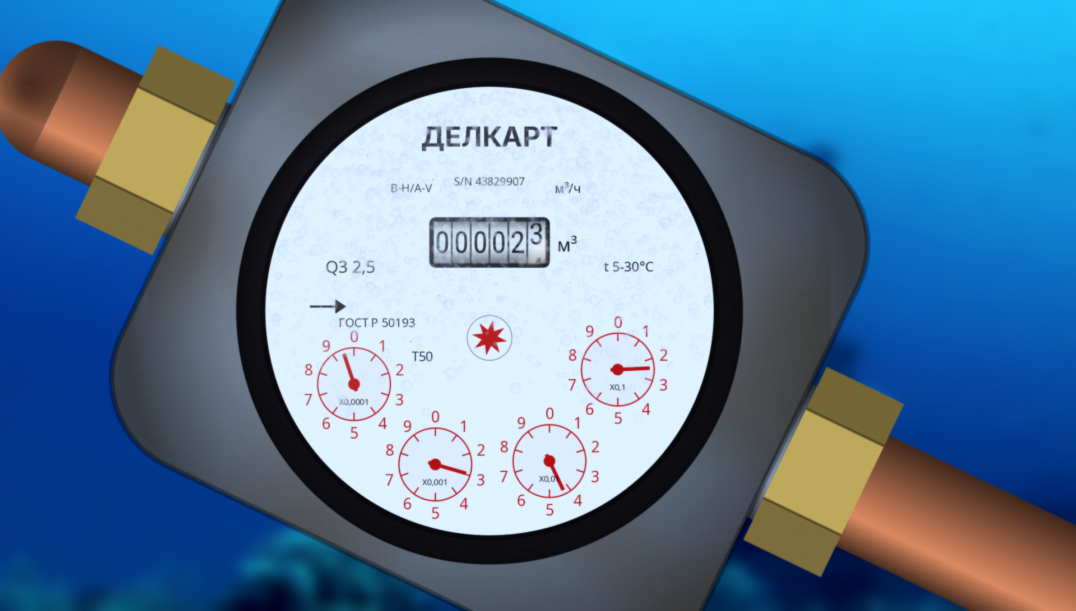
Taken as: 23.2429,m³
